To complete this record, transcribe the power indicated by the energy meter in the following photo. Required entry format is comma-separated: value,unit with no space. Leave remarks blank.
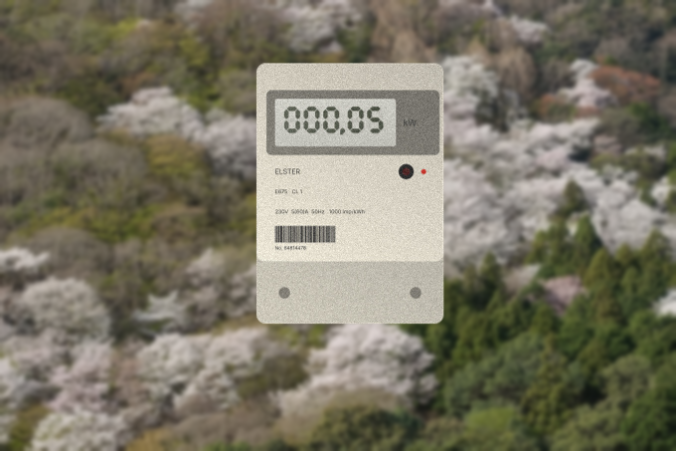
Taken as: 0.05,kW
